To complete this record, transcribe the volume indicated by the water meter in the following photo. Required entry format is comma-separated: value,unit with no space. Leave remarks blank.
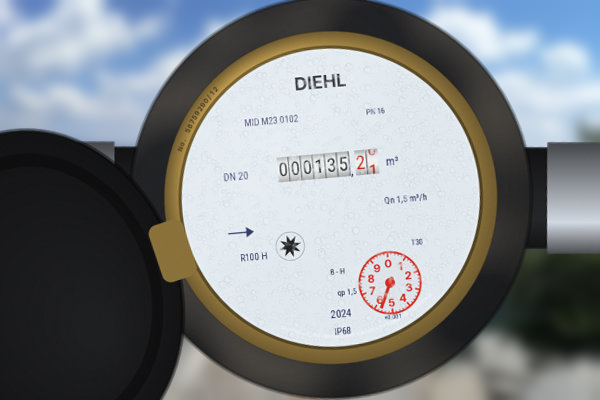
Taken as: 135.205,m³
